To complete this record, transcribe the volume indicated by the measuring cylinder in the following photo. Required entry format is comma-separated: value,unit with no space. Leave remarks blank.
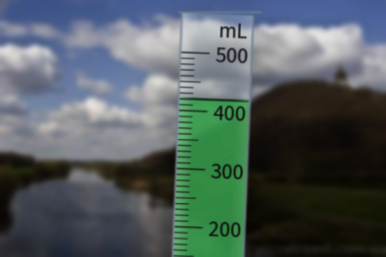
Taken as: 420,mL
